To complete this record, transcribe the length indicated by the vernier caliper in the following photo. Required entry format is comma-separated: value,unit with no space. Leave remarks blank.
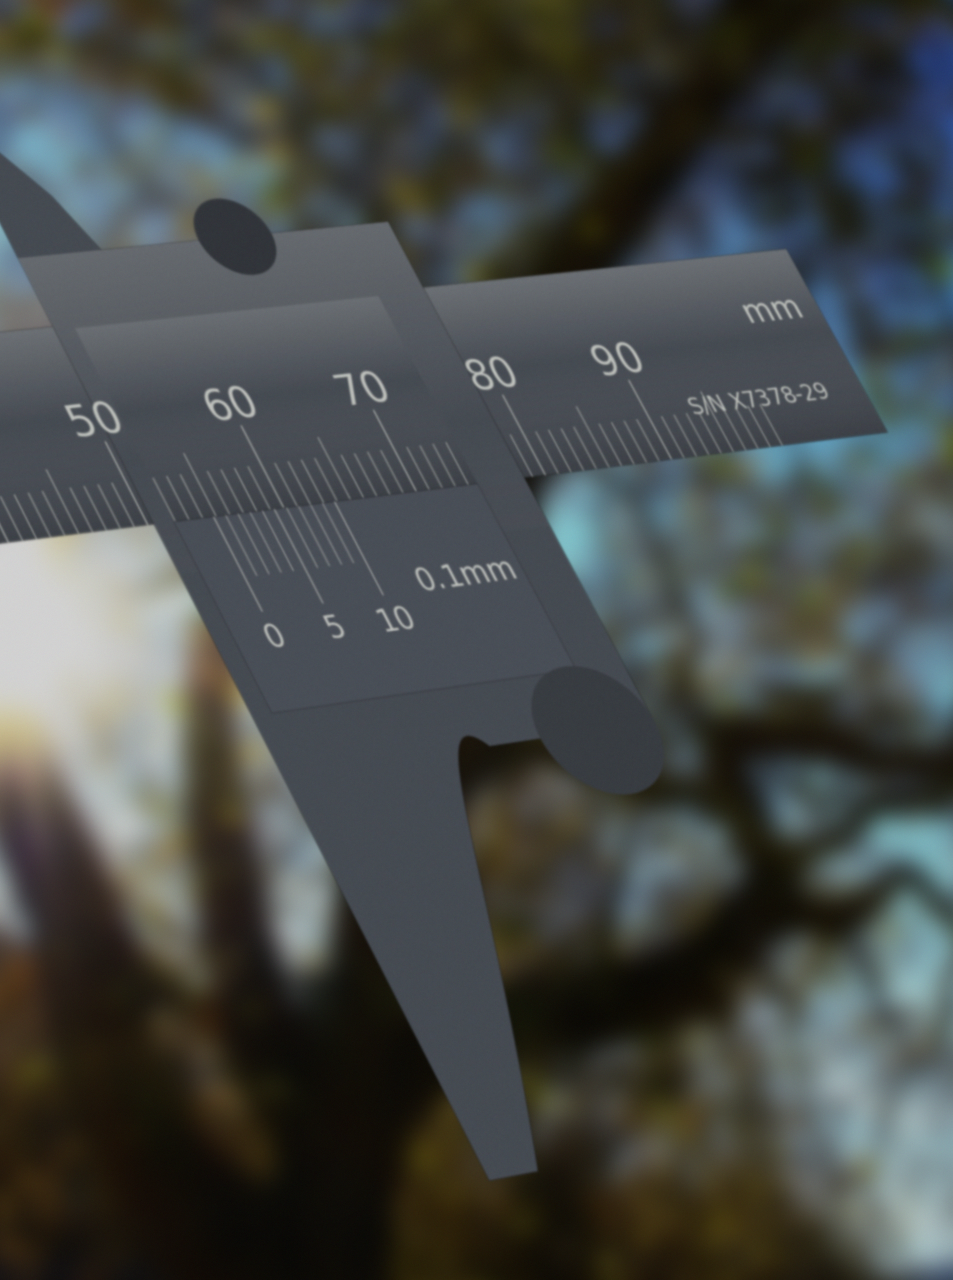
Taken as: 54.8,mm
